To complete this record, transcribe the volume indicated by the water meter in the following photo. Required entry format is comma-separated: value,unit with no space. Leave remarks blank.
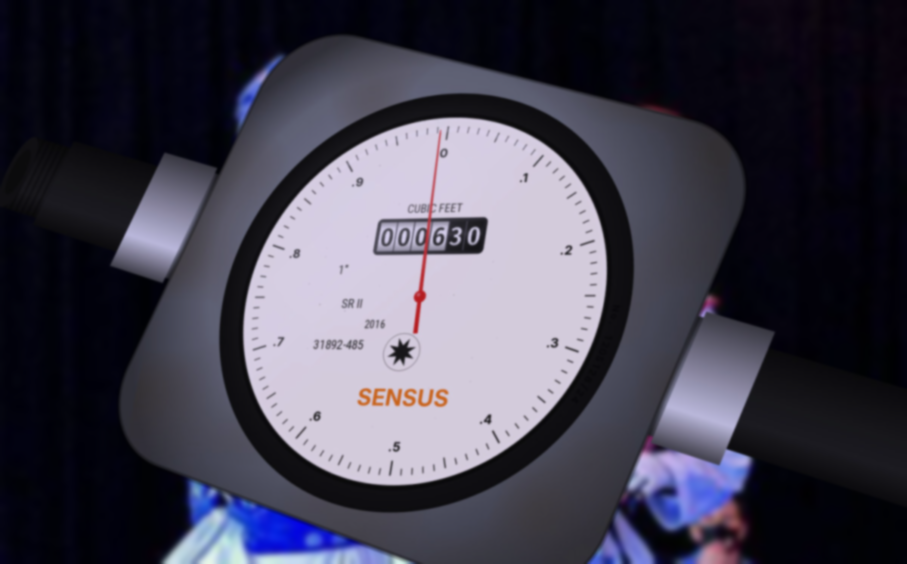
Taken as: 629.99,ft³
